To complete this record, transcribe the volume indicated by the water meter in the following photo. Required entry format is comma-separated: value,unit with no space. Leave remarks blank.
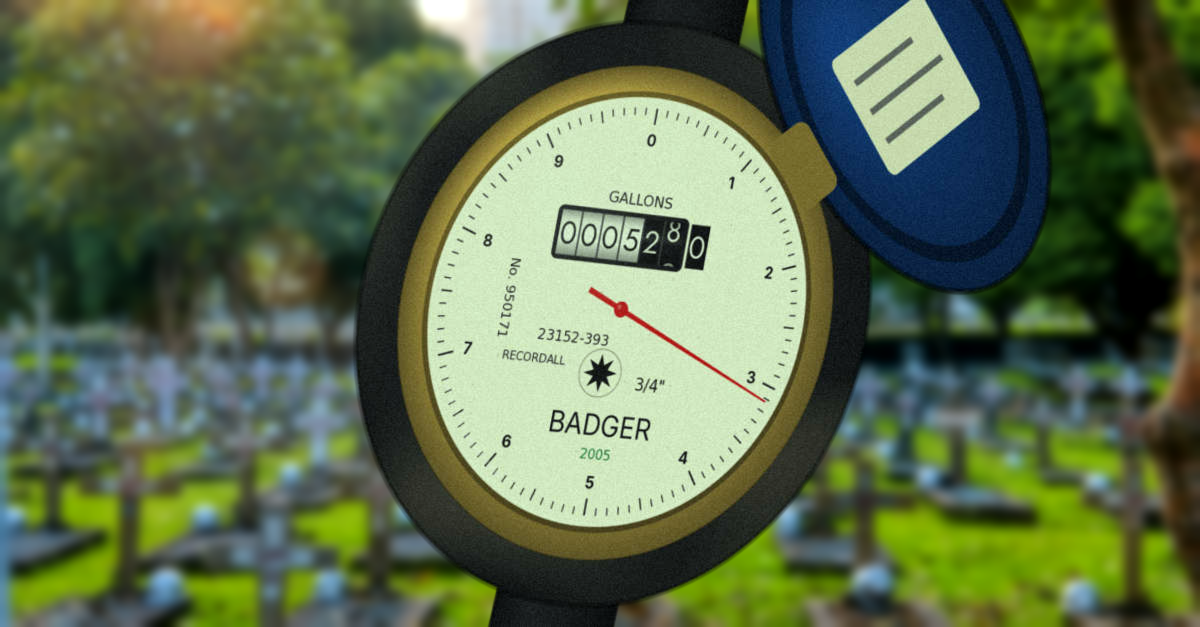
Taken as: 5283.1,gal
